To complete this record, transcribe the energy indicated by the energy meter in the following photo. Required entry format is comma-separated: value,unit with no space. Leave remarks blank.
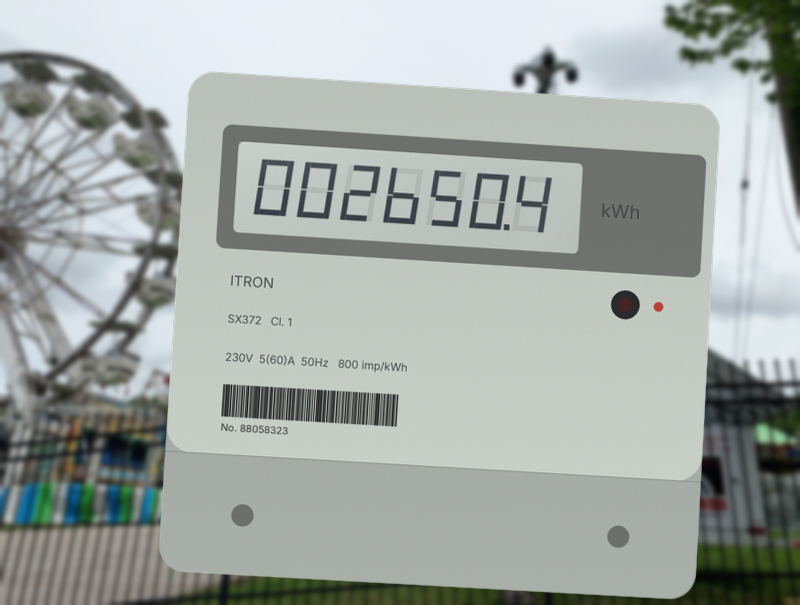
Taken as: 2650.4,kWh
